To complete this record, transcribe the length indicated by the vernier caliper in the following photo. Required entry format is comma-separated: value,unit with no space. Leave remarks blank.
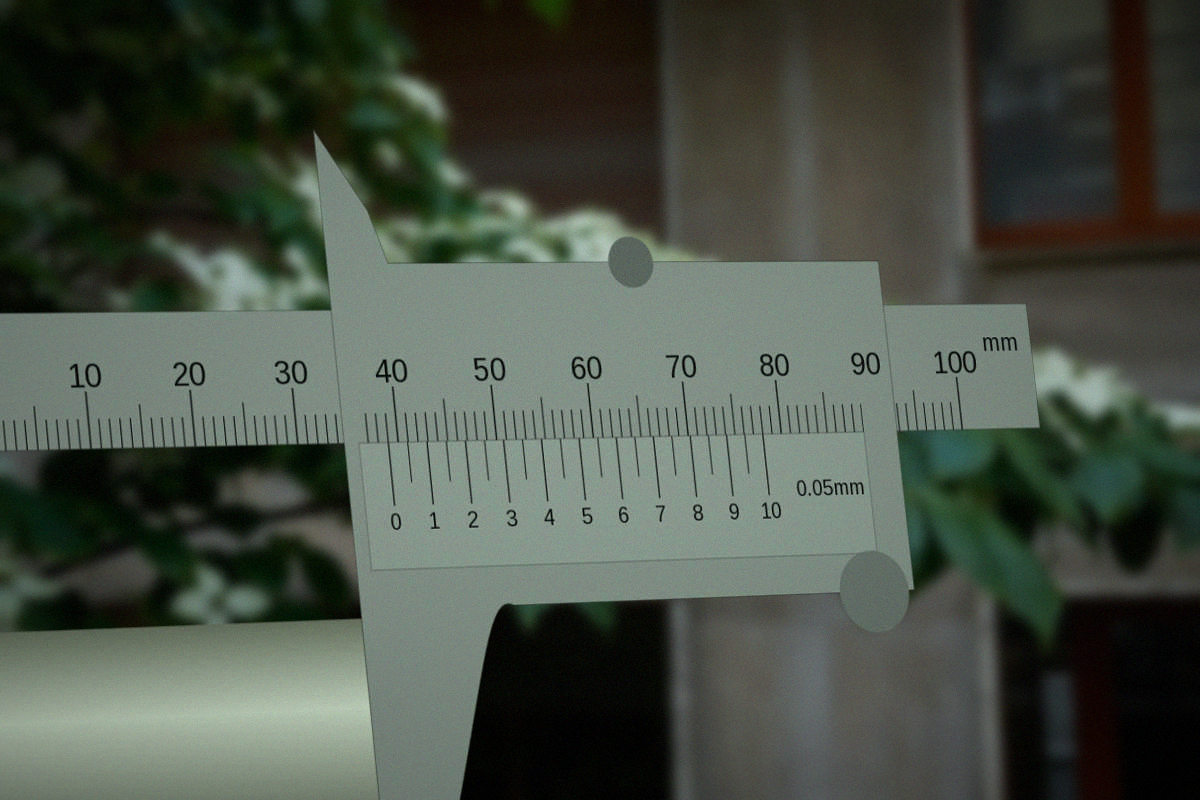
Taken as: 39.0,mm
